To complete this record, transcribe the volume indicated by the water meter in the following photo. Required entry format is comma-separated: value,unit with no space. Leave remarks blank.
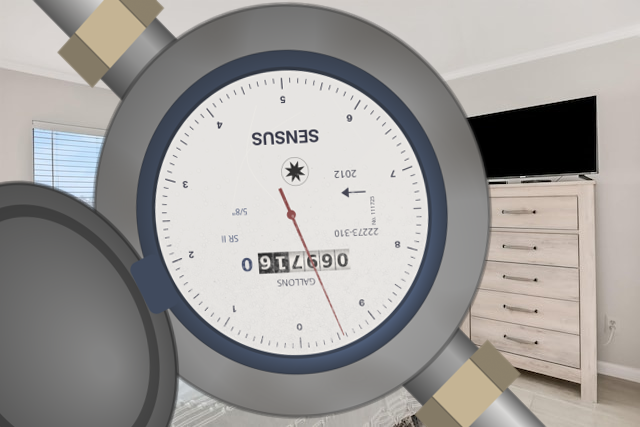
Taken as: 697159.4,gal
